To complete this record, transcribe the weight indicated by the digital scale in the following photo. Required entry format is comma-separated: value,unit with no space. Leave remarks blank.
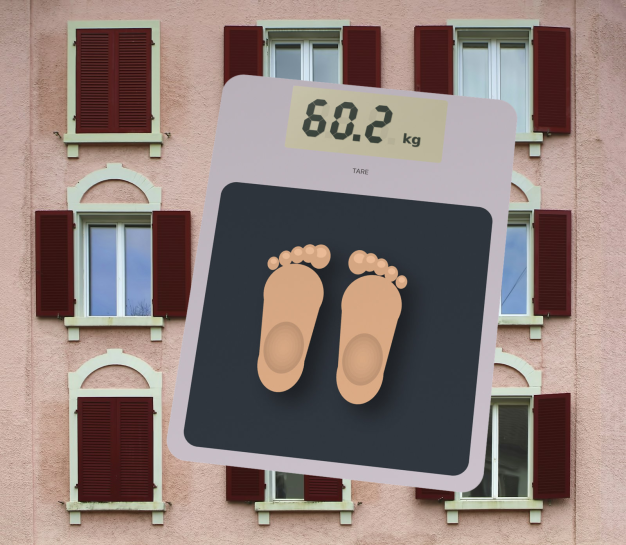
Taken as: 60.2,kg
